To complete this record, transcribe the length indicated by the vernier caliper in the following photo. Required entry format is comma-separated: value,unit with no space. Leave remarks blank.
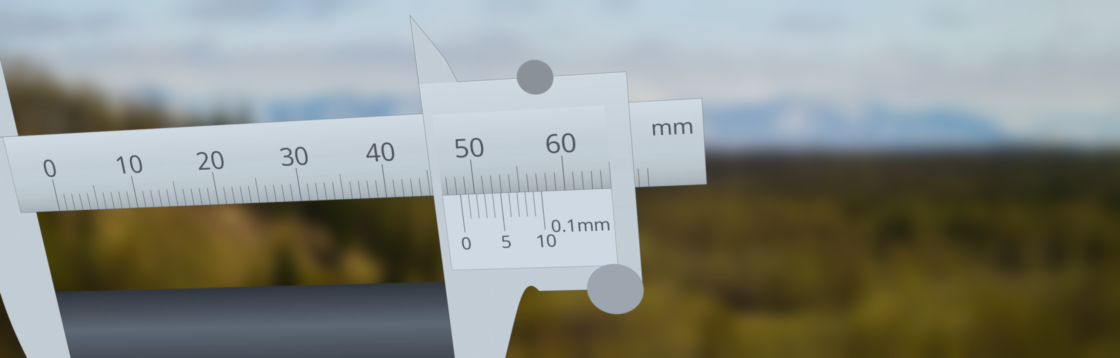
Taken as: 48.4,mm
